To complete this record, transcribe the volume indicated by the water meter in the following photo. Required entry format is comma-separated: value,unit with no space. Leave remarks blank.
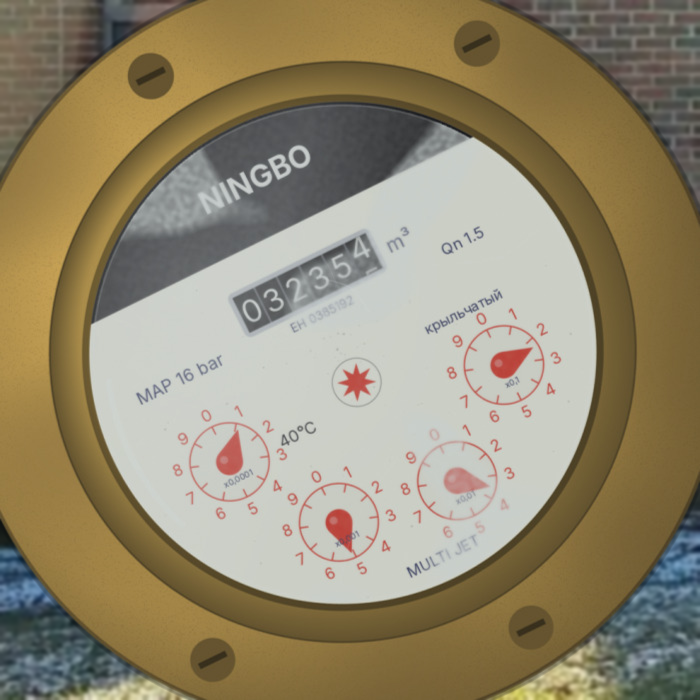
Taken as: 32354.2351,m³
